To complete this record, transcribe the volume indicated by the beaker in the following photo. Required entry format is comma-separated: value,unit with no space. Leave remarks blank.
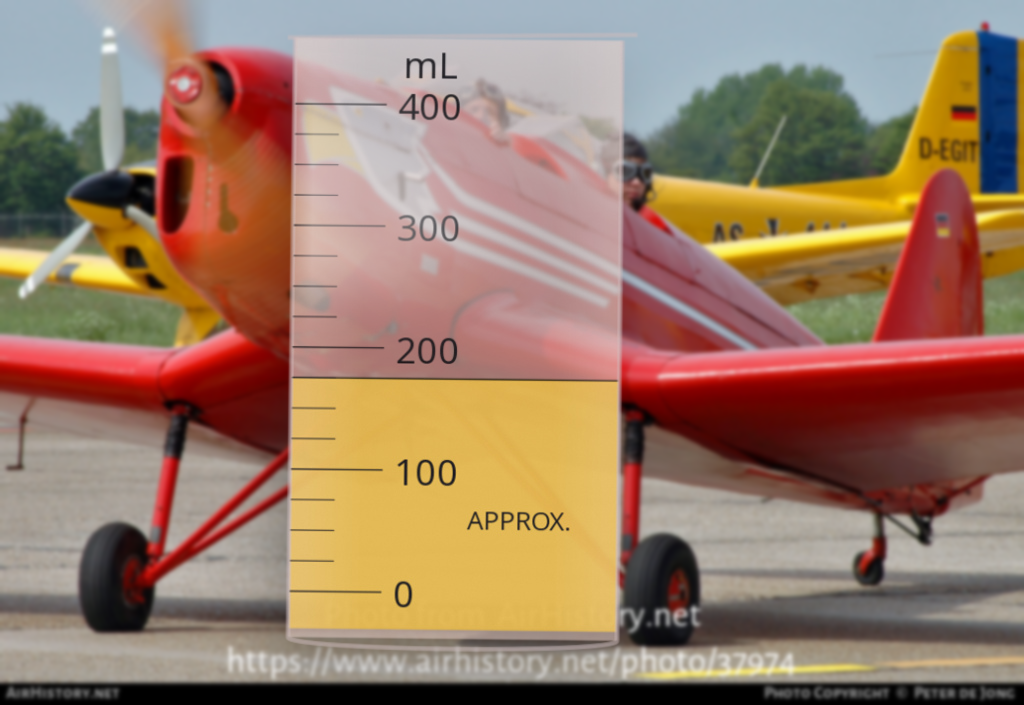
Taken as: 175,mL
